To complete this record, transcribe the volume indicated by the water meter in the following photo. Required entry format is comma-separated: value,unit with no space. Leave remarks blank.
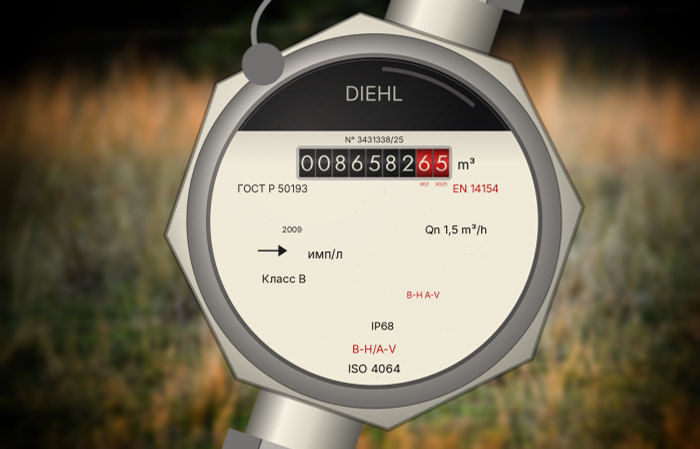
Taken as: 86582.65,m³
